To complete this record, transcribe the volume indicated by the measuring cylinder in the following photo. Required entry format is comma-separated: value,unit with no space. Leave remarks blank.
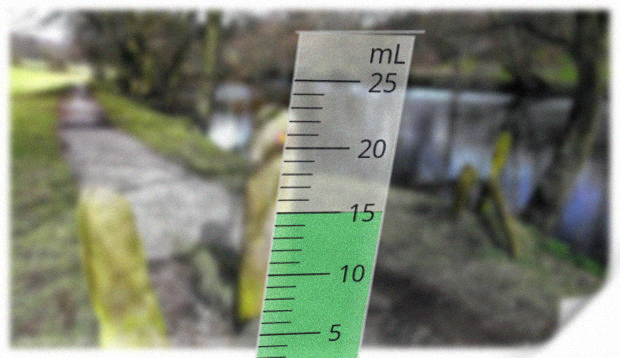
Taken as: 15,mL
